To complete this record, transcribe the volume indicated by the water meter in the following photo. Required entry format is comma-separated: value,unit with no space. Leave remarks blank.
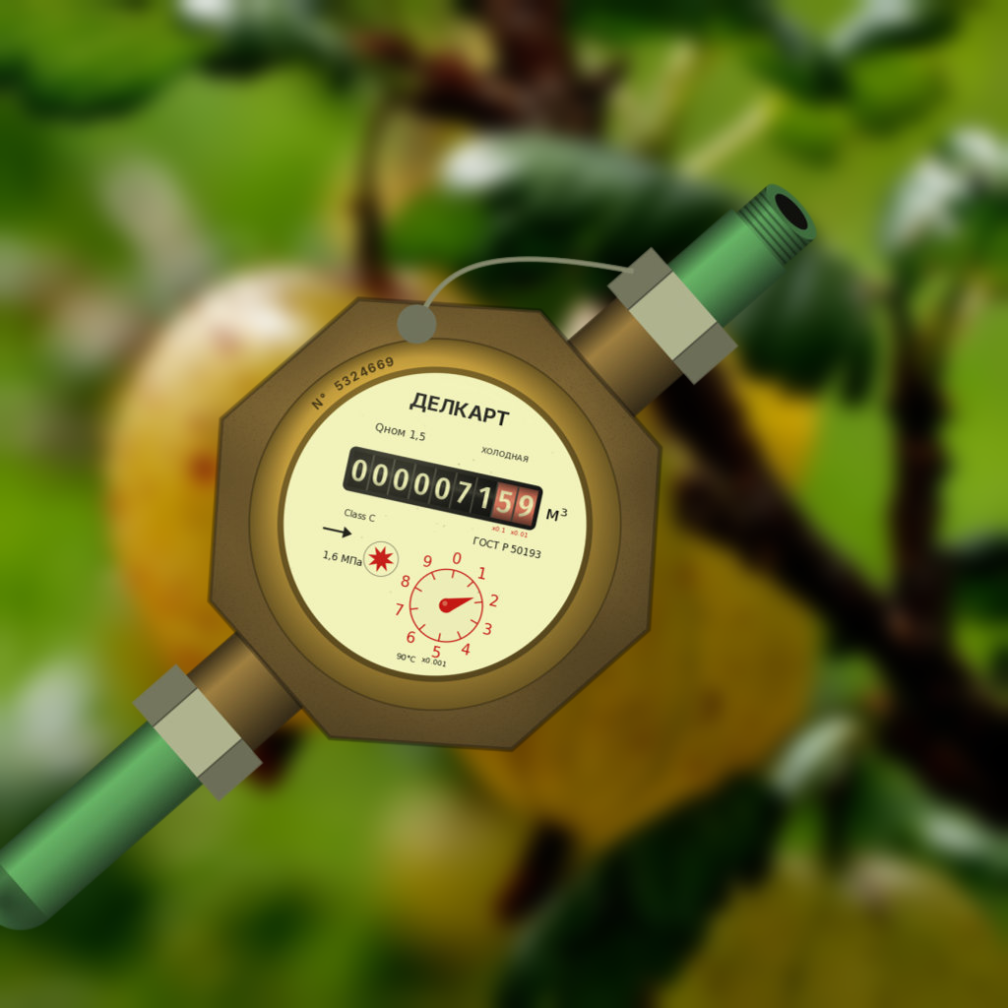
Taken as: 71.591,m³
